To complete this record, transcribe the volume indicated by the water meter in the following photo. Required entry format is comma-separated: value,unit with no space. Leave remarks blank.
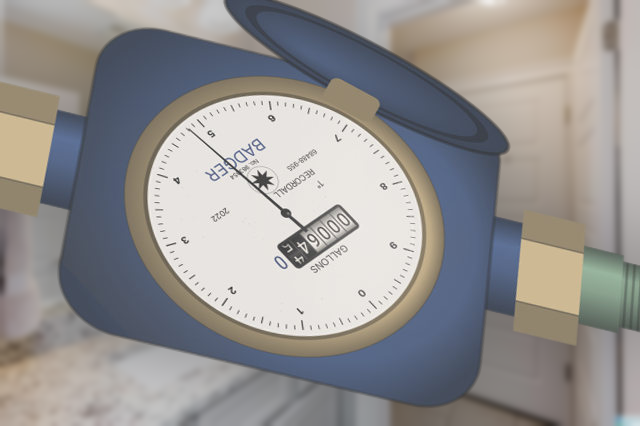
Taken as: 6444.8,gal
